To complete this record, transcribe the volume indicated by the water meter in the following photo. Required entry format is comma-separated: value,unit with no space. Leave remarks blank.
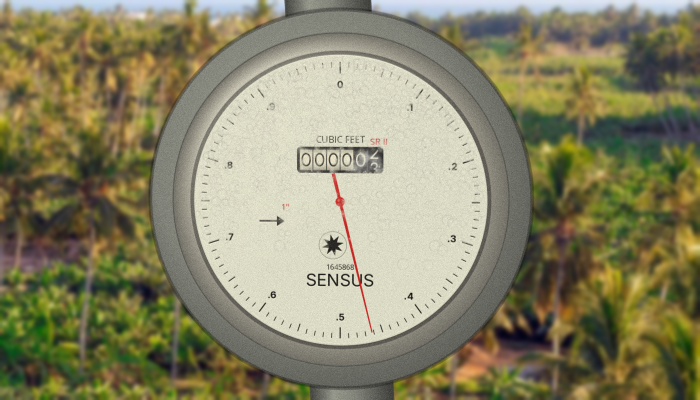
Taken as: 2.46,ft³
